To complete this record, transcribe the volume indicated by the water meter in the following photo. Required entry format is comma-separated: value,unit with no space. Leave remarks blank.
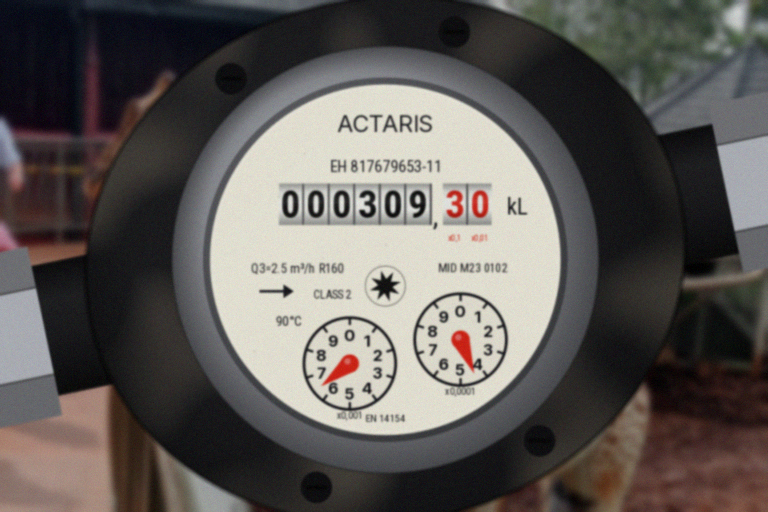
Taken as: 309.3064,kL
